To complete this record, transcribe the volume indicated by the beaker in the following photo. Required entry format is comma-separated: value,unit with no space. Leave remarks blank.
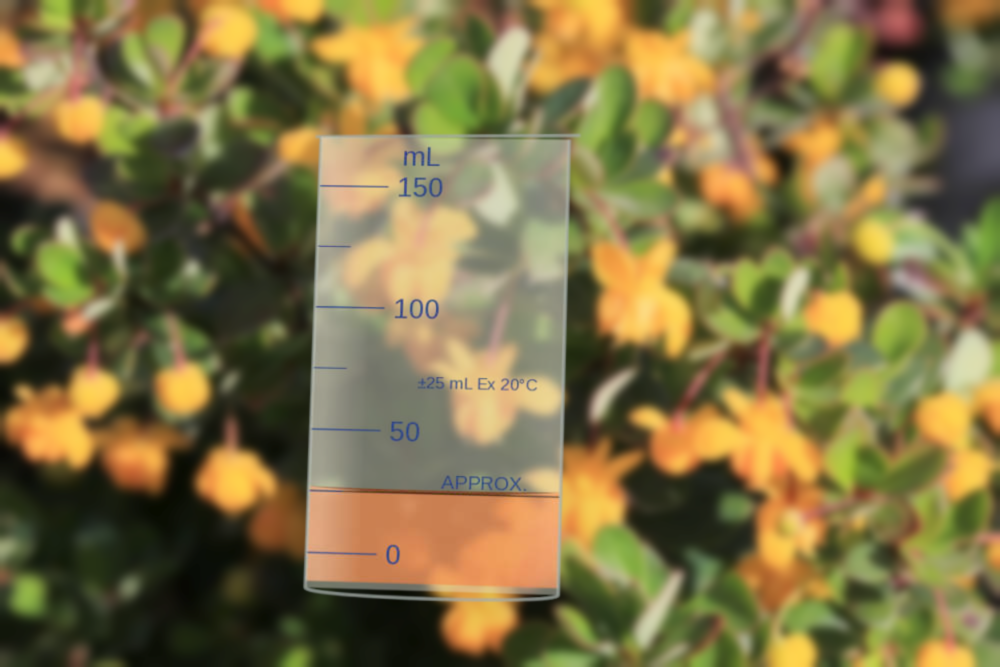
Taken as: 25,mL
